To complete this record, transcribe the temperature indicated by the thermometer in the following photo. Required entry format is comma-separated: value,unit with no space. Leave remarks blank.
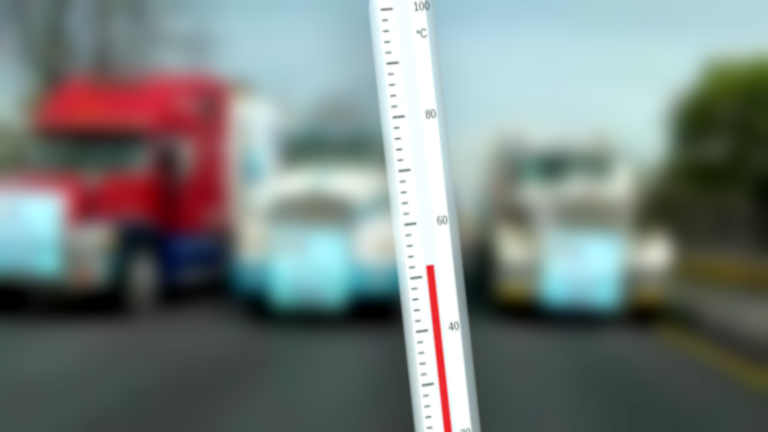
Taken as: 52,°C
